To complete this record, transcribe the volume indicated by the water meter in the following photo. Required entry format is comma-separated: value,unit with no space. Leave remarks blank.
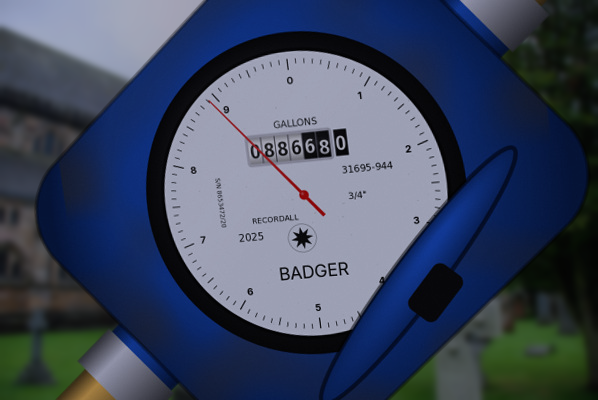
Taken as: 886678.9,gal
